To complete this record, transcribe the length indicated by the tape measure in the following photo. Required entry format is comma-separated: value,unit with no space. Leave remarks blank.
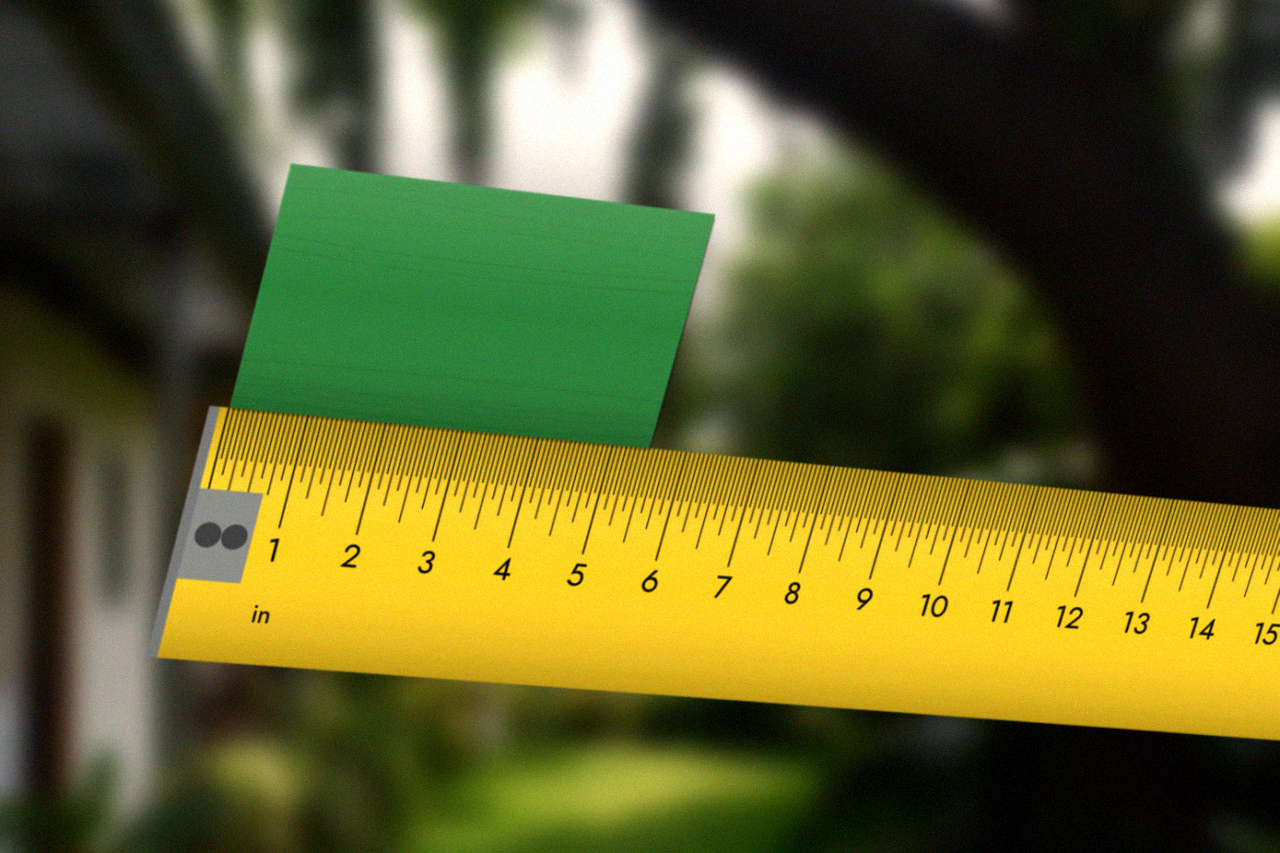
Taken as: 5.5,in
